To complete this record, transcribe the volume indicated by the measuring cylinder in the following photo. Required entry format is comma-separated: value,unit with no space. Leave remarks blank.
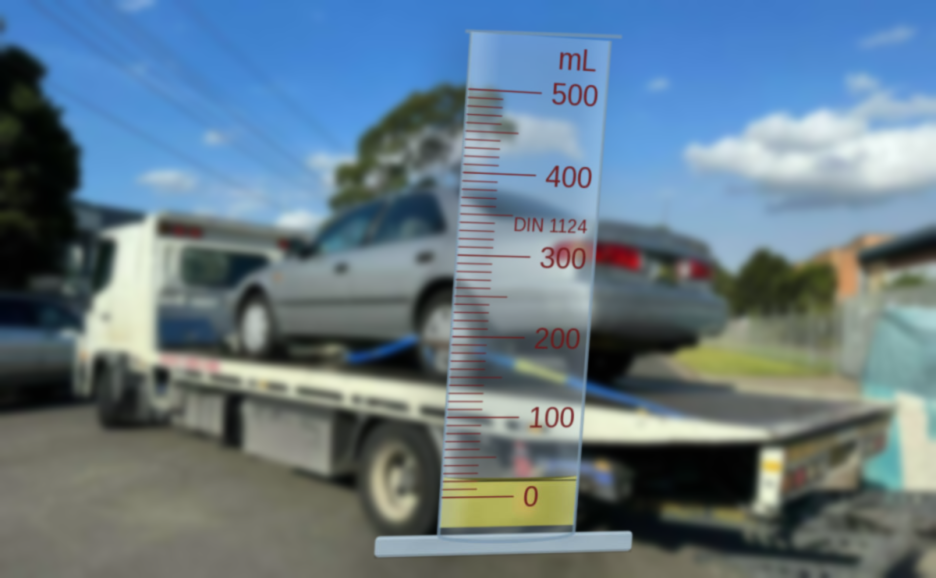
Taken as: 20,mL
